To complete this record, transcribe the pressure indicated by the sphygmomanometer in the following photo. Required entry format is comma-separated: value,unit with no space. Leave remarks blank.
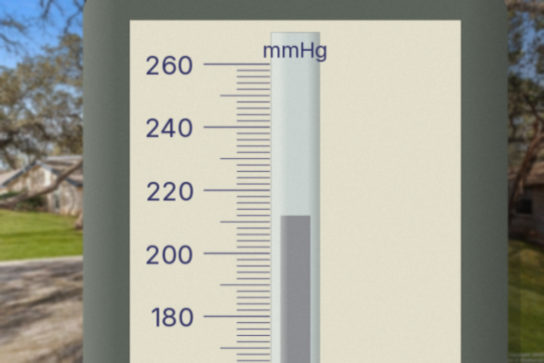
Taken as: 212,mmHg
